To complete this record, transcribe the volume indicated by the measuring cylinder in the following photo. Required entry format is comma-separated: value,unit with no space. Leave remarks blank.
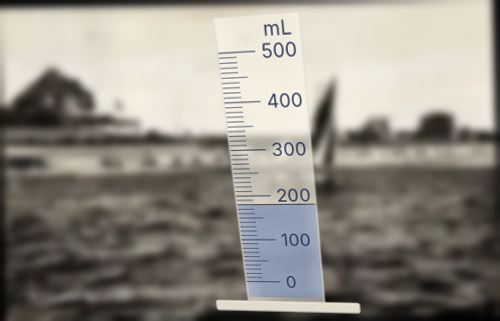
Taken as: 180,mL
